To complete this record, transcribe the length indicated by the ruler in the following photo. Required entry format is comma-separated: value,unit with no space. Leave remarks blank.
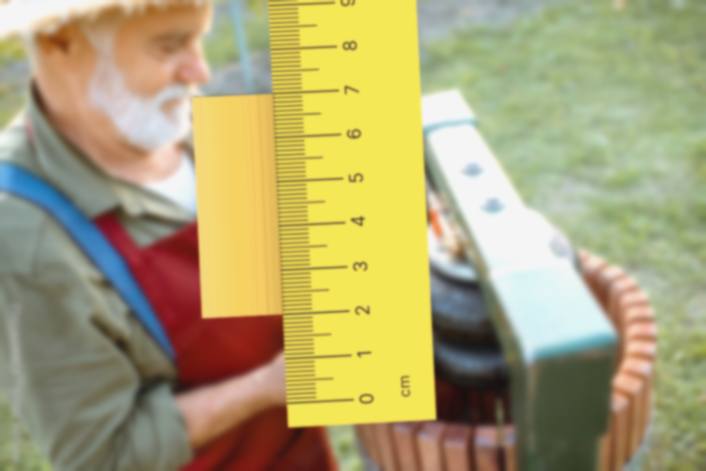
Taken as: 5,cm
